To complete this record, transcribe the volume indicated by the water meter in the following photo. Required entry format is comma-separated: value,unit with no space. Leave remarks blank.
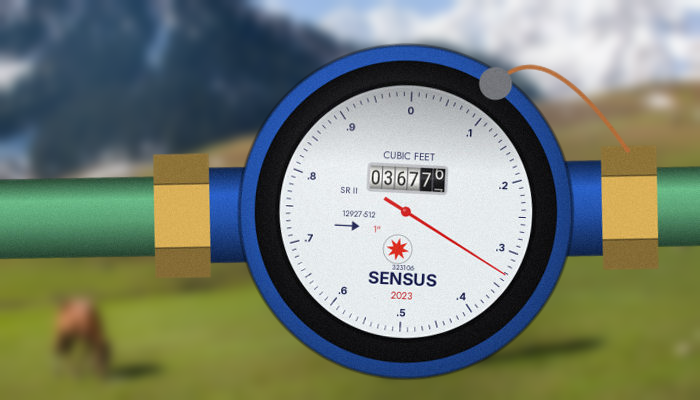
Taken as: 36776.33,ft³
